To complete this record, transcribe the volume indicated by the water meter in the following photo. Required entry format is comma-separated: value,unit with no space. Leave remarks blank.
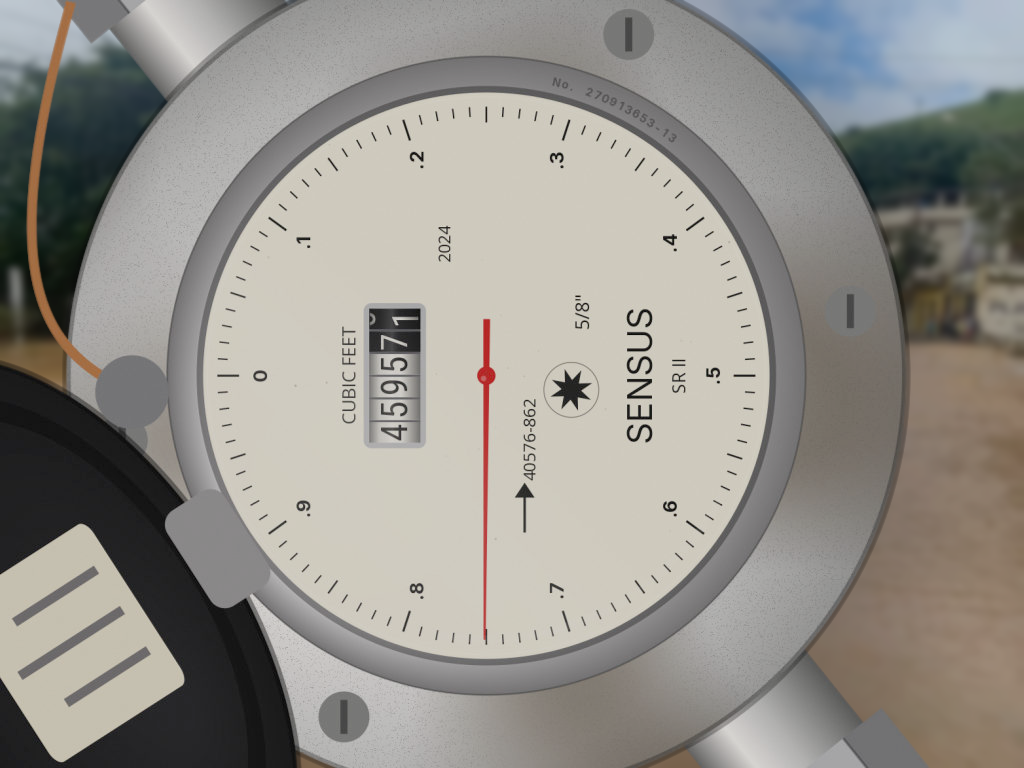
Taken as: 459570.75,ft³
